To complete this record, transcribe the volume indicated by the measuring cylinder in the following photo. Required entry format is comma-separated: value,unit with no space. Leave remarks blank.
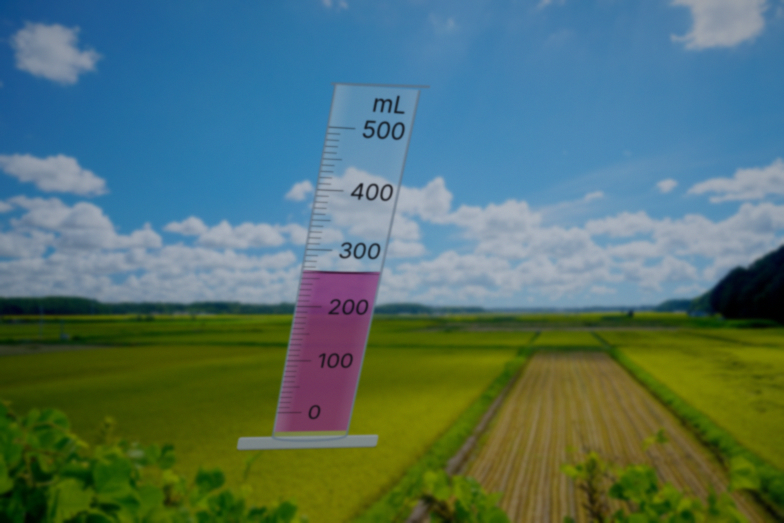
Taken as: 260,mL
